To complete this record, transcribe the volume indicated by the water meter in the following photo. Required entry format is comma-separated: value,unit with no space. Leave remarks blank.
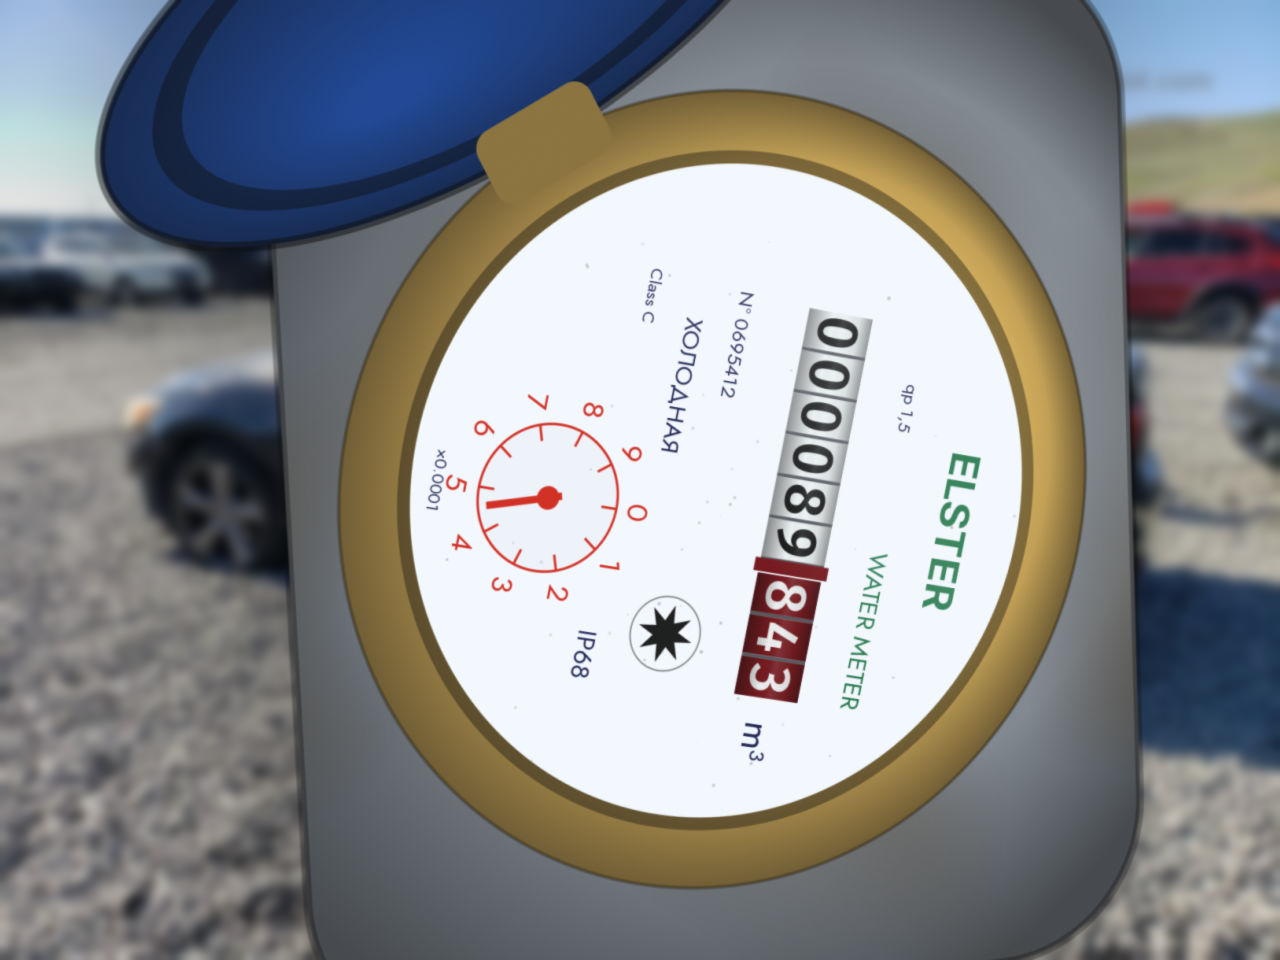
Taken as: 89.8434,m³
